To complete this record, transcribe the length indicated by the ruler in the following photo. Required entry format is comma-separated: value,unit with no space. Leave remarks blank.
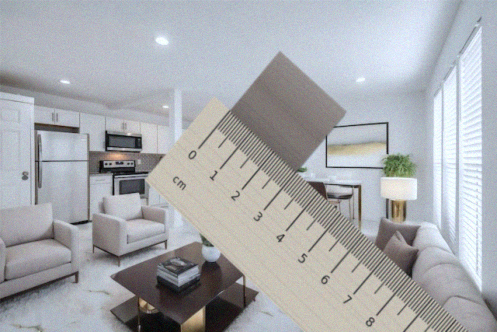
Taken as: 3,cm
